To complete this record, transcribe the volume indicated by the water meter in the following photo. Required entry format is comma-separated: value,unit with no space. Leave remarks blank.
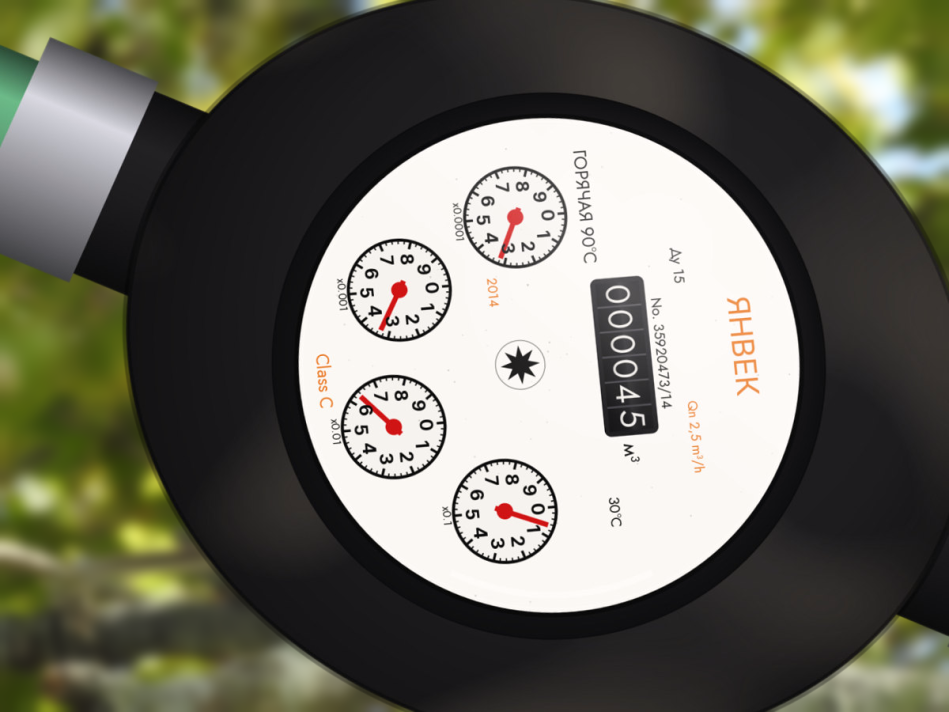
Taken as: 45.0633,m³
